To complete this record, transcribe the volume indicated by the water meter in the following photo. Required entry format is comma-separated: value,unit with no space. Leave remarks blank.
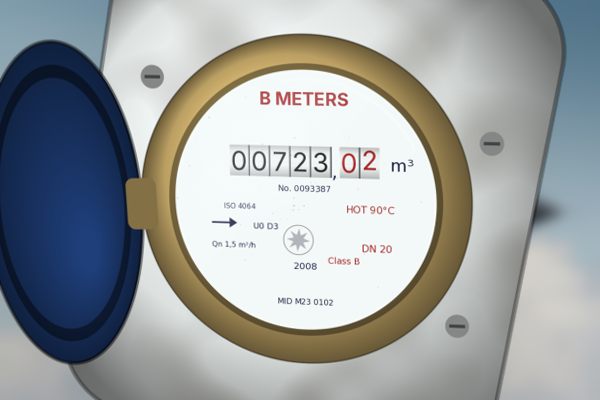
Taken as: 723.02,m³
